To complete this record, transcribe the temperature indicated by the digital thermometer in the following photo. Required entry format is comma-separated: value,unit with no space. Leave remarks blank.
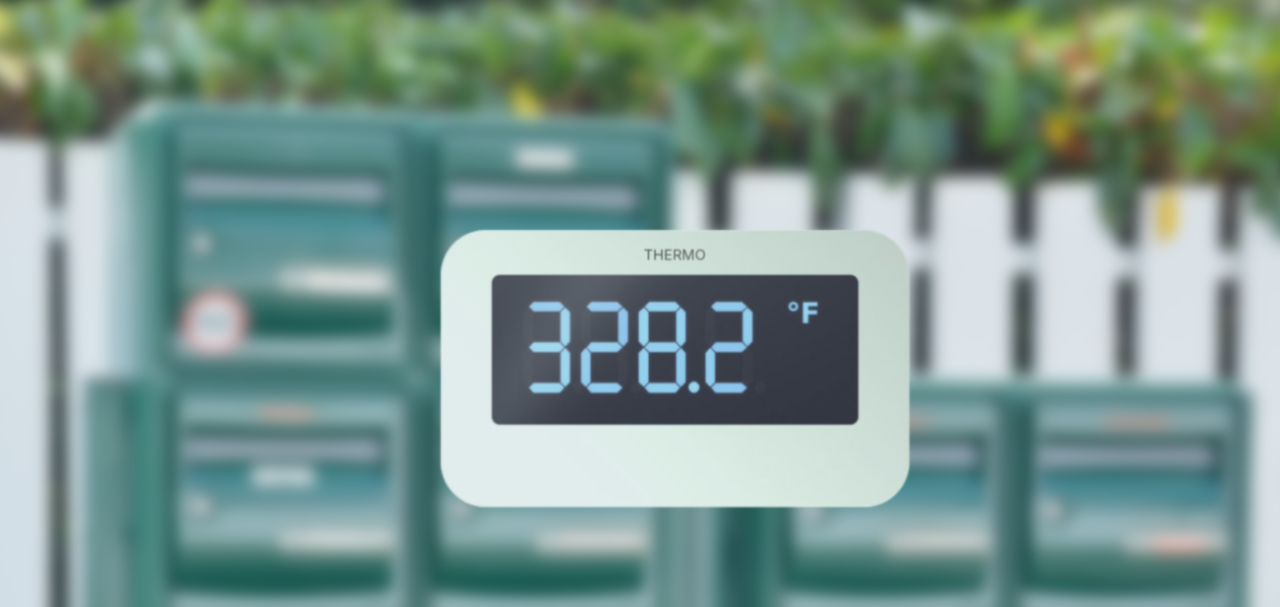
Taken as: 328.2,°F
